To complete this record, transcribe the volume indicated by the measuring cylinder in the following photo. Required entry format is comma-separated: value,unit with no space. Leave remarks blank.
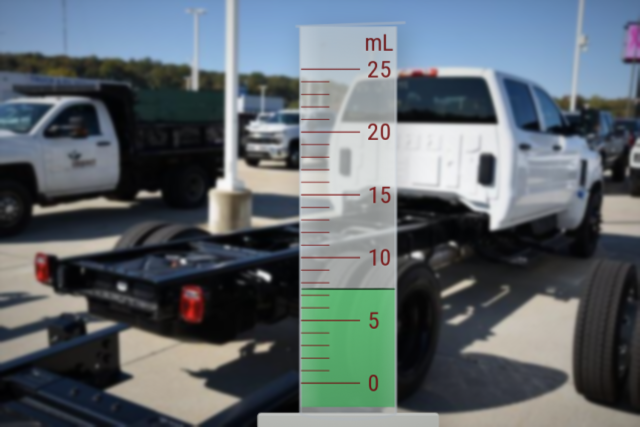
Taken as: 7.5,mL
